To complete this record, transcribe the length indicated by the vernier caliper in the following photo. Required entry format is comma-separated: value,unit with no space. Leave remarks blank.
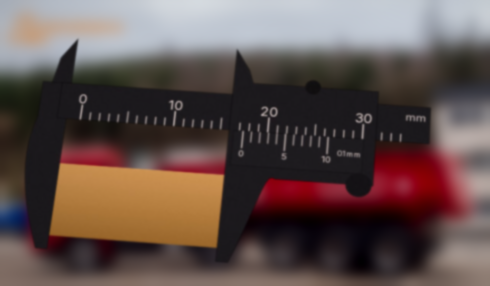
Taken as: 17.4,mm
